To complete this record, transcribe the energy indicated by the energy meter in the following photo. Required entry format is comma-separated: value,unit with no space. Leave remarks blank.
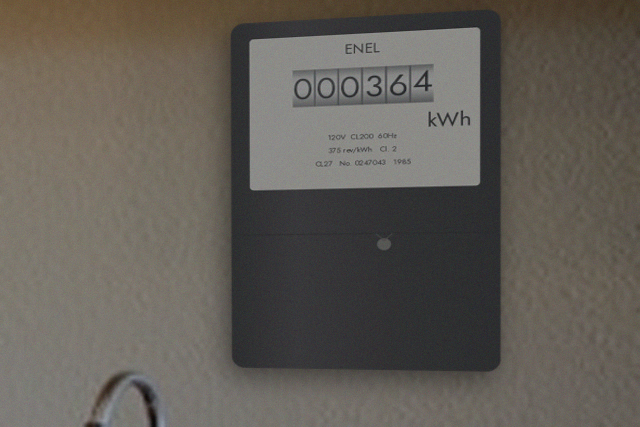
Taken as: 364,kWh
